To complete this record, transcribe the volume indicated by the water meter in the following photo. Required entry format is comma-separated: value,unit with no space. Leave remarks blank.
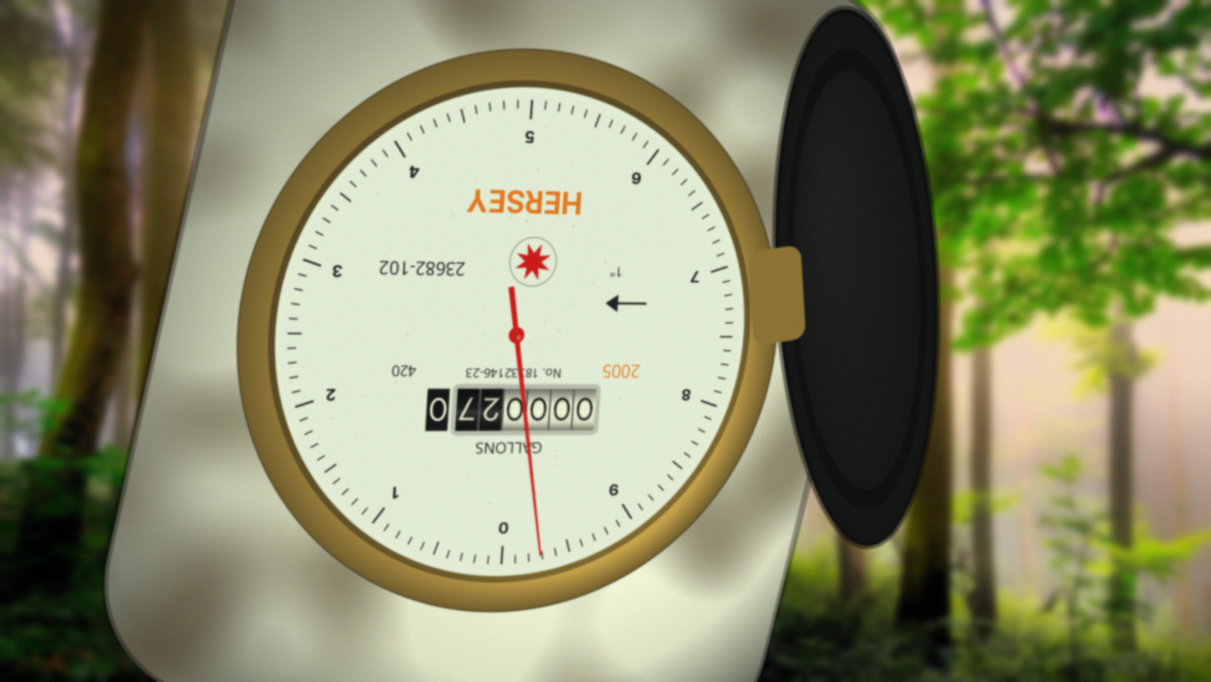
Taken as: 269.7,gal
